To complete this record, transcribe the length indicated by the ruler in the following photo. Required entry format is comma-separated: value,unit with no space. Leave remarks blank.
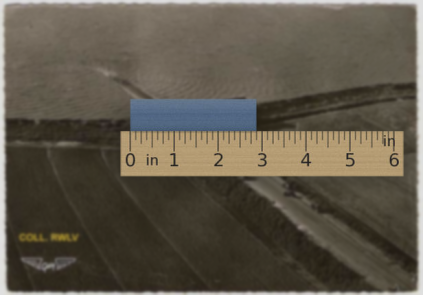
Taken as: 2.875,in
